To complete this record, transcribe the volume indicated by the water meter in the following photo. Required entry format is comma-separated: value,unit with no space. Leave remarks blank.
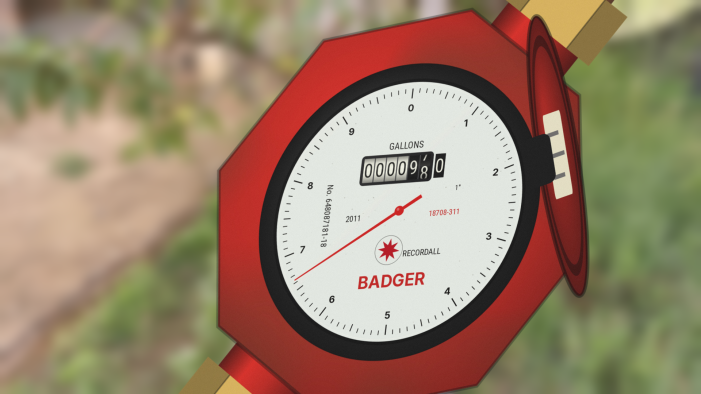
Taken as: 976.6,gal
